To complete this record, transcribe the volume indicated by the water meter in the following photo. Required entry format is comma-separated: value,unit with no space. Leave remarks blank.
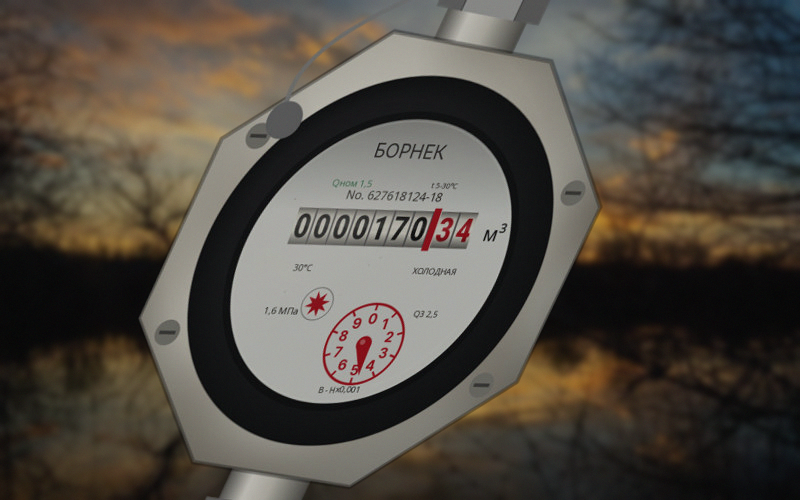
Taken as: 170.344,m³
